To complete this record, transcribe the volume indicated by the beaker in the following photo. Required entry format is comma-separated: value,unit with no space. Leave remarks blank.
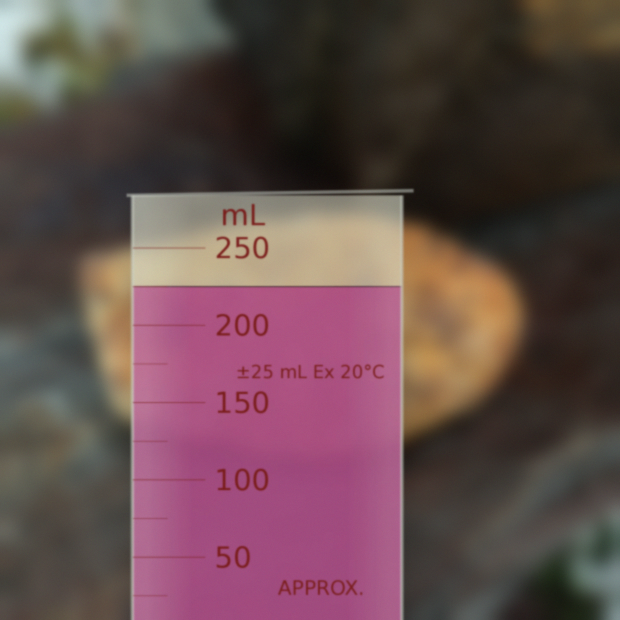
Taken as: 225,mL
